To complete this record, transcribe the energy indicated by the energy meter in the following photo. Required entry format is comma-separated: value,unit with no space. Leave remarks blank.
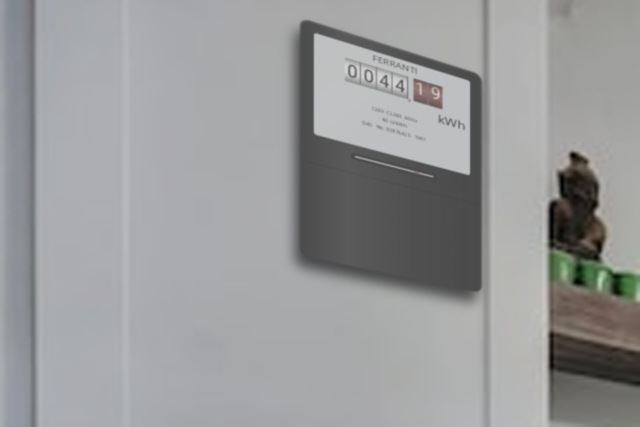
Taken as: 44.19,kWh
